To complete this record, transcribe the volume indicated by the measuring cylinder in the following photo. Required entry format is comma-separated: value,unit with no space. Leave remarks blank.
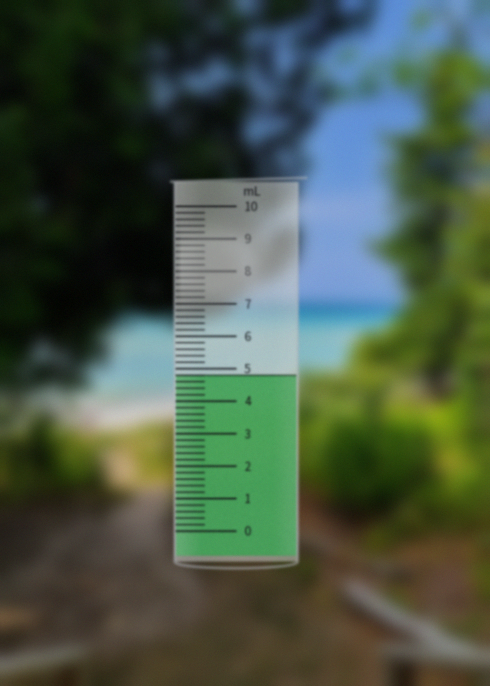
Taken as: 4.8,mL
